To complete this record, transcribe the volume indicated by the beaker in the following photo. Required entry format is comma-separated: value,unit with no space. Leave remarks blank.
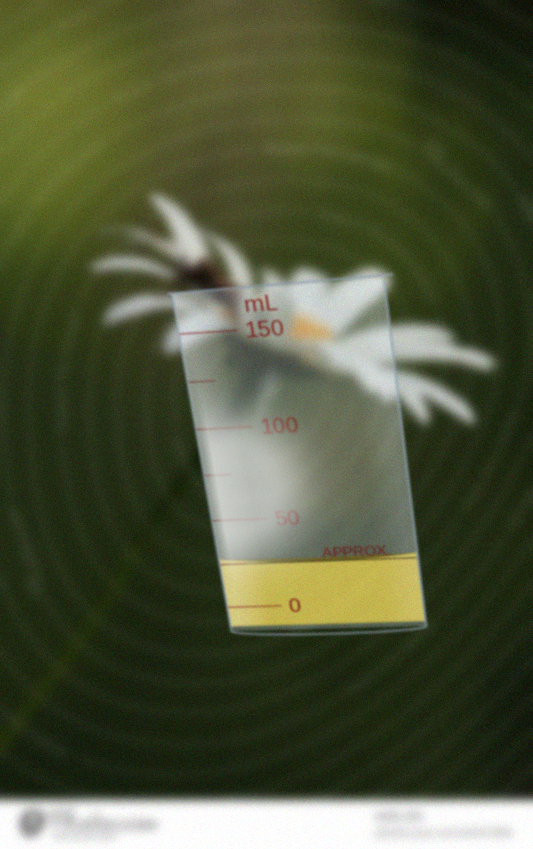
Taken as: 25,mL
